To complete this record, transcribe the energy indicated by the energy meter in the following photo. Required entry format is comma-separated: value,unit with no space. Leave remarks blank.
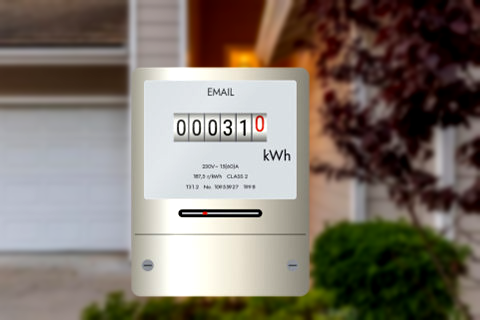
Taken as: 31.0,kWh
